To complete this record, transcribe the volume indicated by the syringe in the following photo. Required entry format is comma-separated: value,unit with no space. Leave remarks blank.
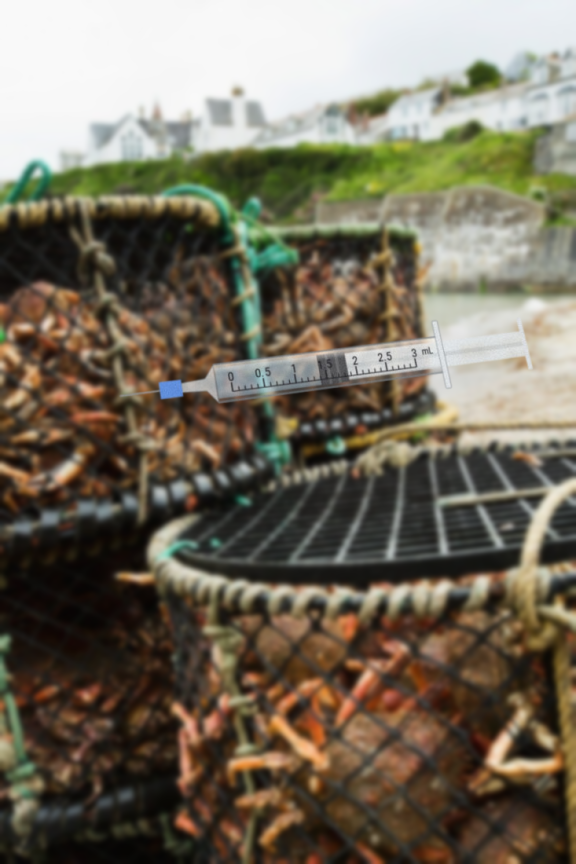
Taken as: 1.4,mL
